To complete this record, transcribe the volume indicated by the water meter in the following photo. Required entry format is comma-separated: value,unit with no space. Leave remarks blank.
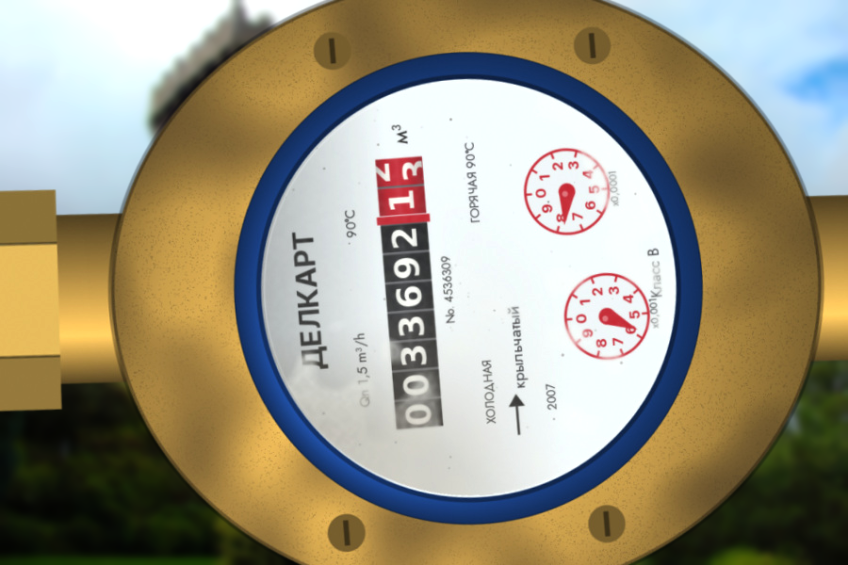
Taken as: 33692.1257,m³
